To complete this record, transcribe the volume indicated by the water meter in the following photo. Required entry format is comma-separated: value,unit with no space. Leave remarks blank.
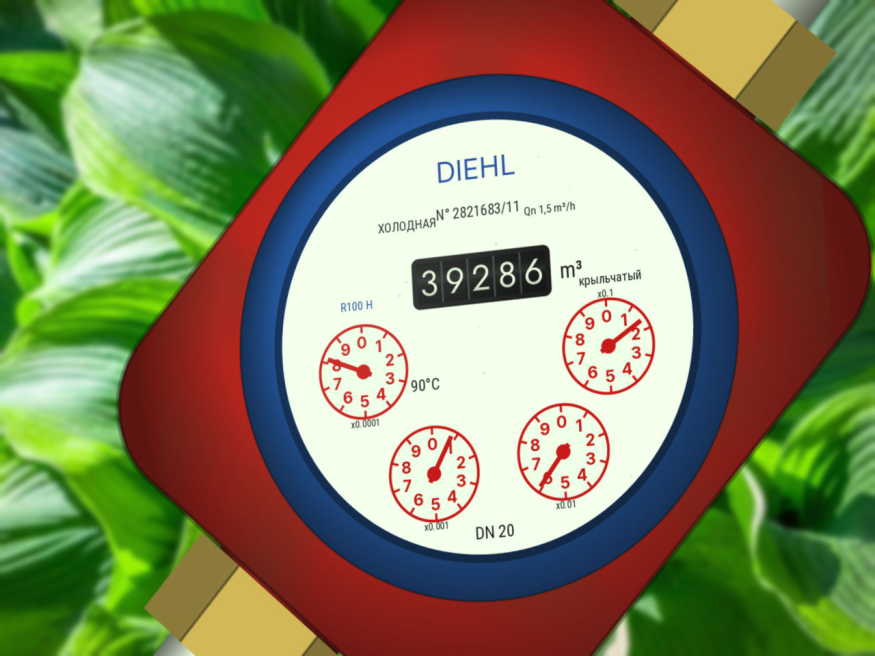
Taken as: 39286.1608,m³
